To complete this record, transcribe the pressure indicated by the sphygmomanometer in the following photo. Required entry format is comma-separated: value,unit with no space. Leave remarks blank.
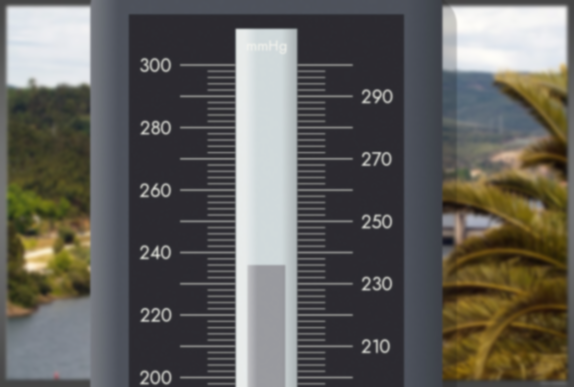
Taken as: 236,mmHg
